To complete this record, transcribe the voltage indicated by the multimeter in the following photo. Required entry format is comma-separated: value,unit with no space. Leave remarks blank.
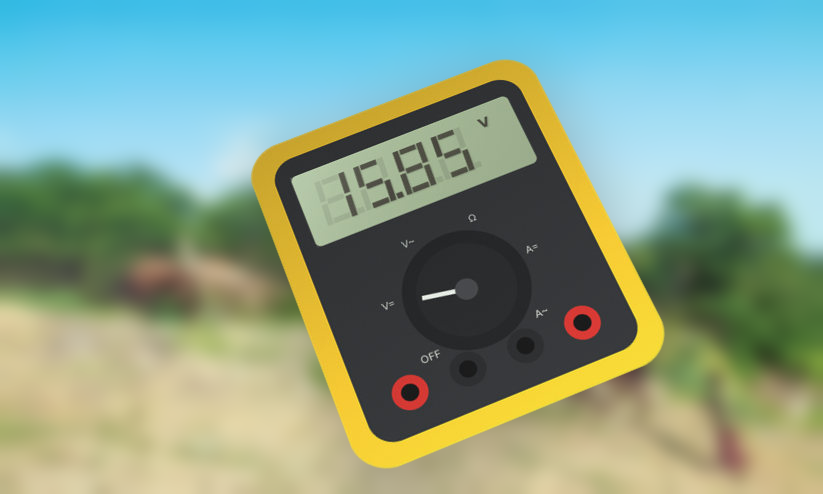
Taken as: 15.85,V
